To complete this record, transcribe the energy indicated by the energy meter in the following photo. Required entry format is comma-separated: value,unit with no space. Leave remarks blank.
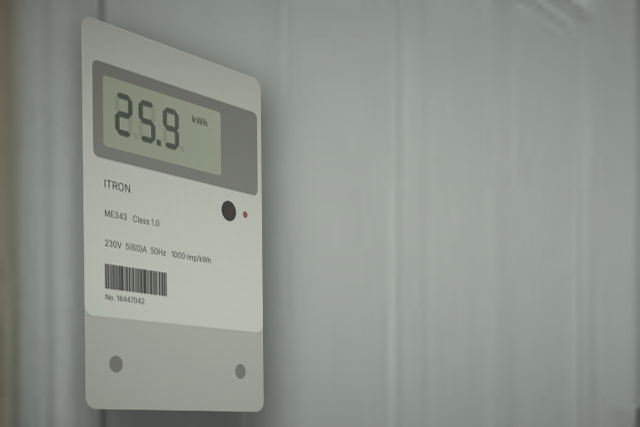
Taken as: 25.9,kWh
